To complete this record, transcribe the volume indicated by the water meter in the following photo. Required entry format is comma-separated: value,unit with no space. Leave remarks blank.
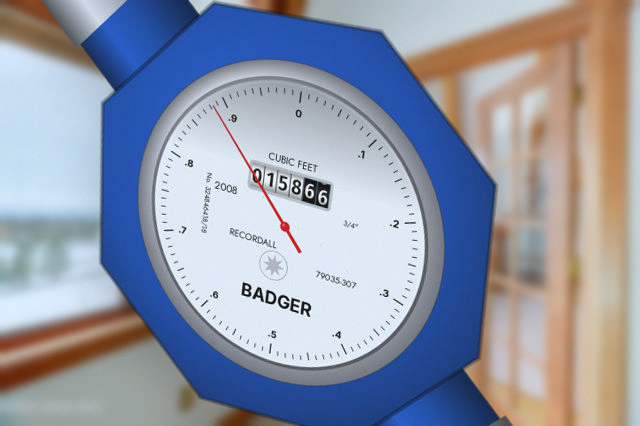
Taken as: 15865.88,ft³
